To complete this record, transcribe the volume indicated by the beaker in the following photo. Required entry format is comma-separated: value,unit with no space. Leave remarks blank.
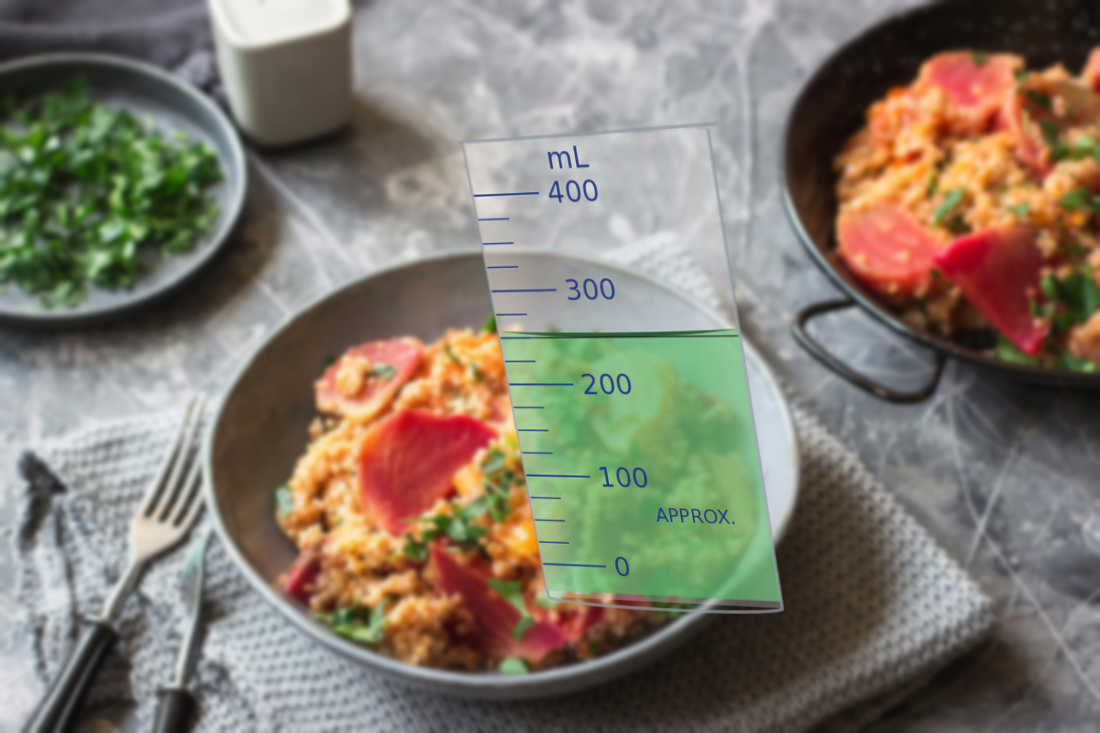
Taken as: 250,mL
